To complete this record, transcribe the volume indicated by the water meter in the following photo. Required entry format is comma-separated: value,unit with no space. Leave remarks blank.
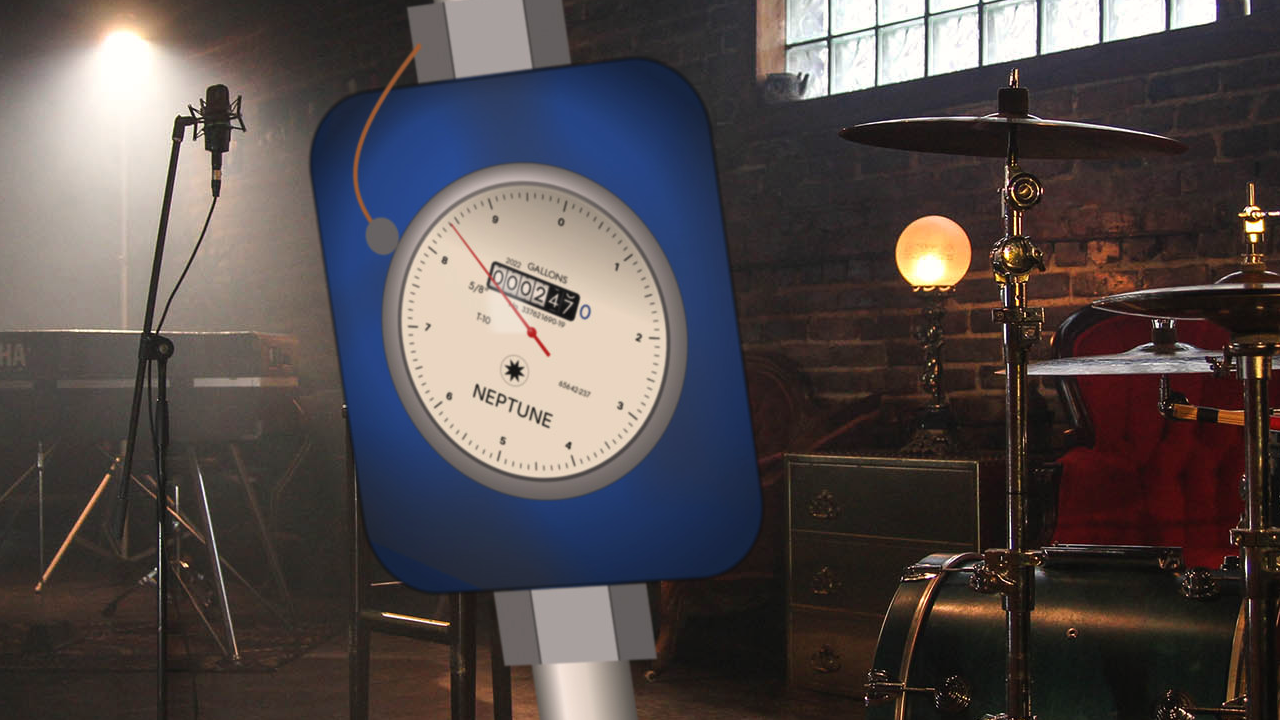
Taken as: 2468.4,gal
